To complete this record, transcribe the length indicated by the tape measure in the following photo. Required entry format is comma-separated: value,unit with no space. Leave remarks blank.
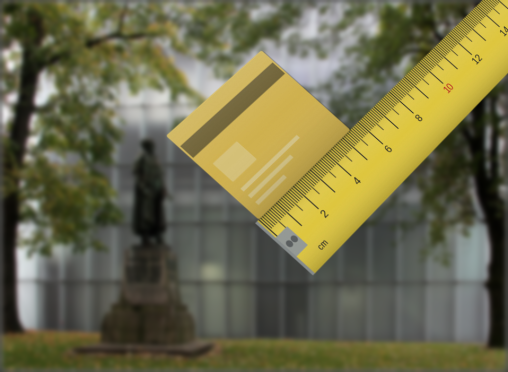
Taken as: 5.5,cm
